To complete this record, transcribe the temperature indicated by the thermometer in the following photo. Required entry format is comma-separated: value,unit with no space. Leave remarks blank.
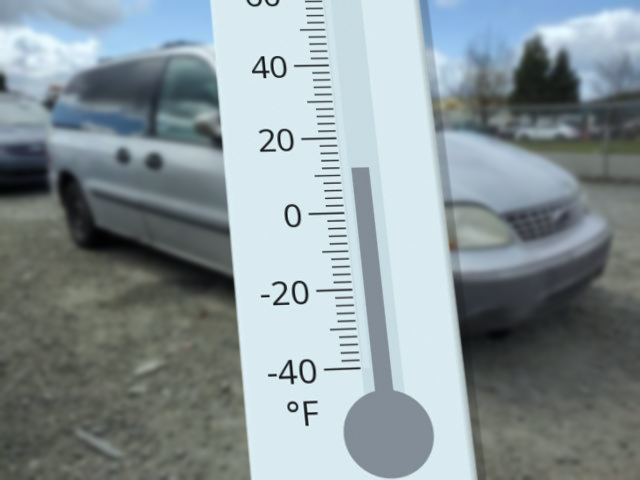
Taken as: 12,°F
